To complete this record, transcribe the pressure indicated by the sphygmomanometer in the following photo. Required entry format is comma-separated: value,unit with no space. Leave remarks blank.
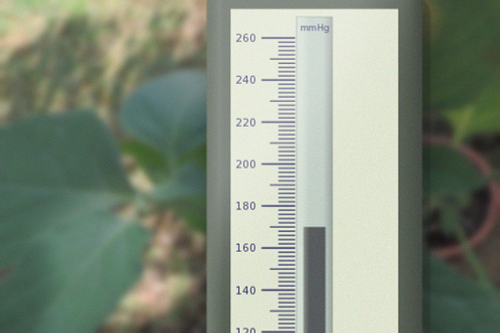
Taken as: 170,mmHg
